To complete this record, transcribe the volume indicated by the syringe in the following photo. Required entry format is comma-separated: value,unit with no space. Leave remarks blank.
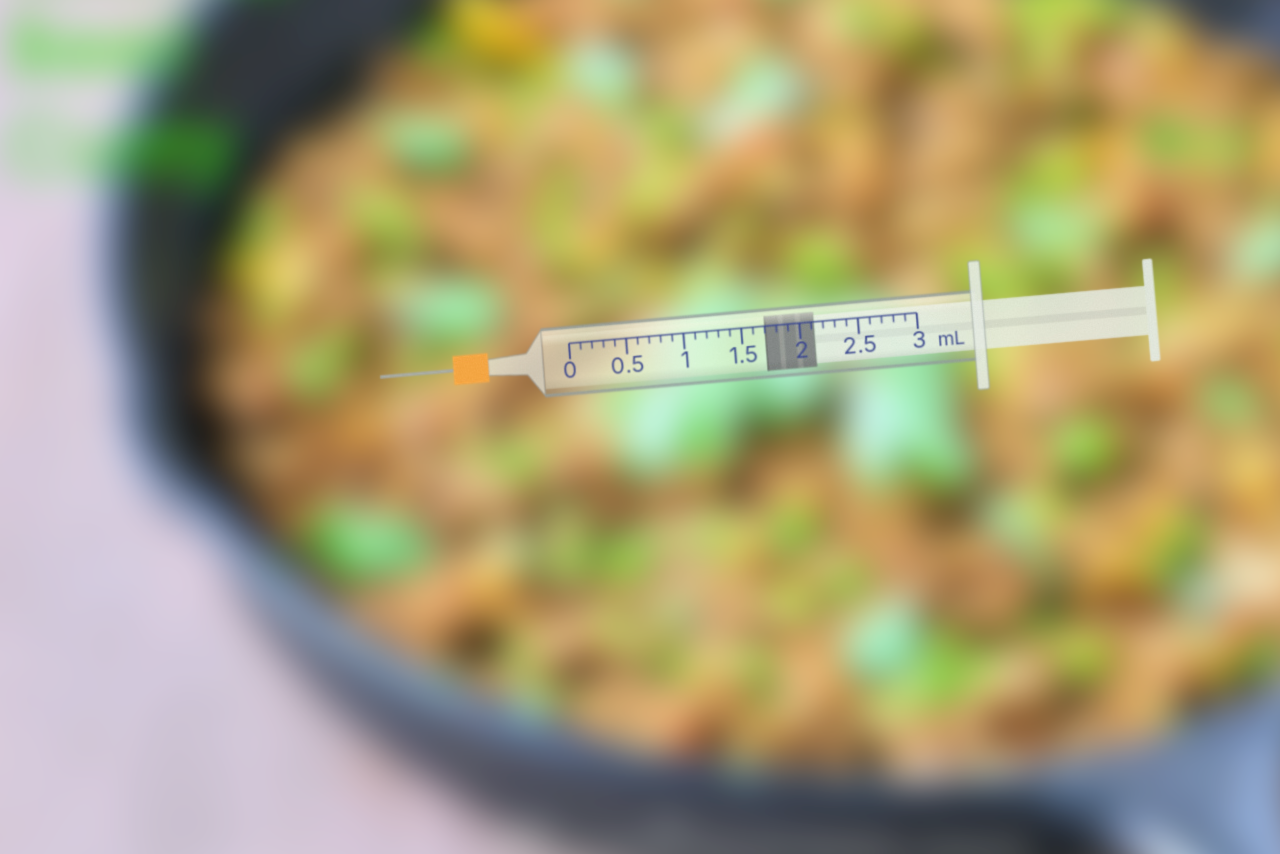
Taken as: 1.7,mL
